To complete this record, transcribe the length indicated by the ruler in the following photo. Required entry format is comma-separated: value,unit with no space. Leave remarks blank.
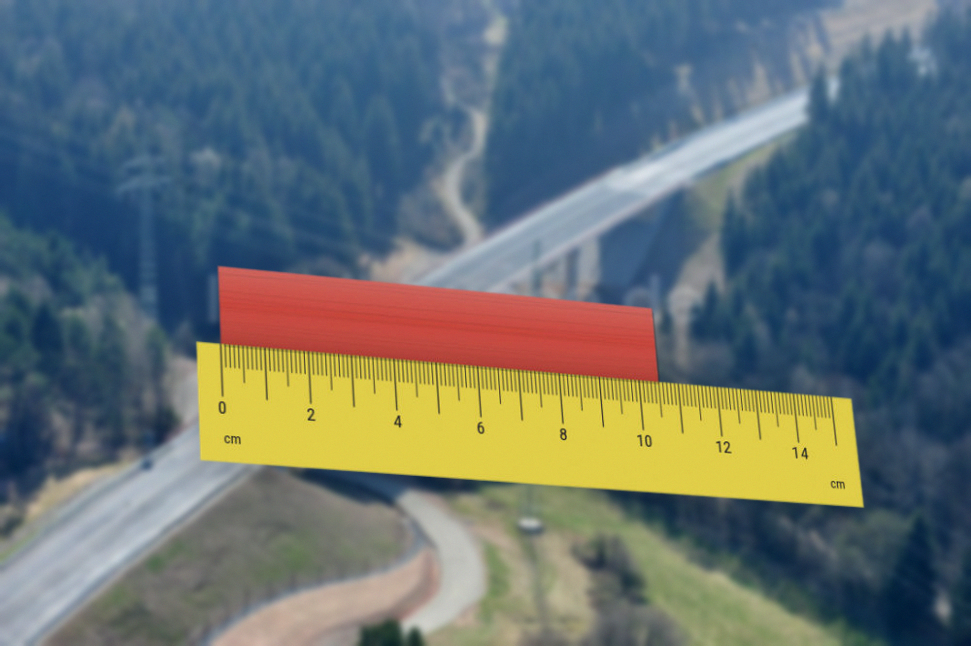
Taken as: 10.5,cm
